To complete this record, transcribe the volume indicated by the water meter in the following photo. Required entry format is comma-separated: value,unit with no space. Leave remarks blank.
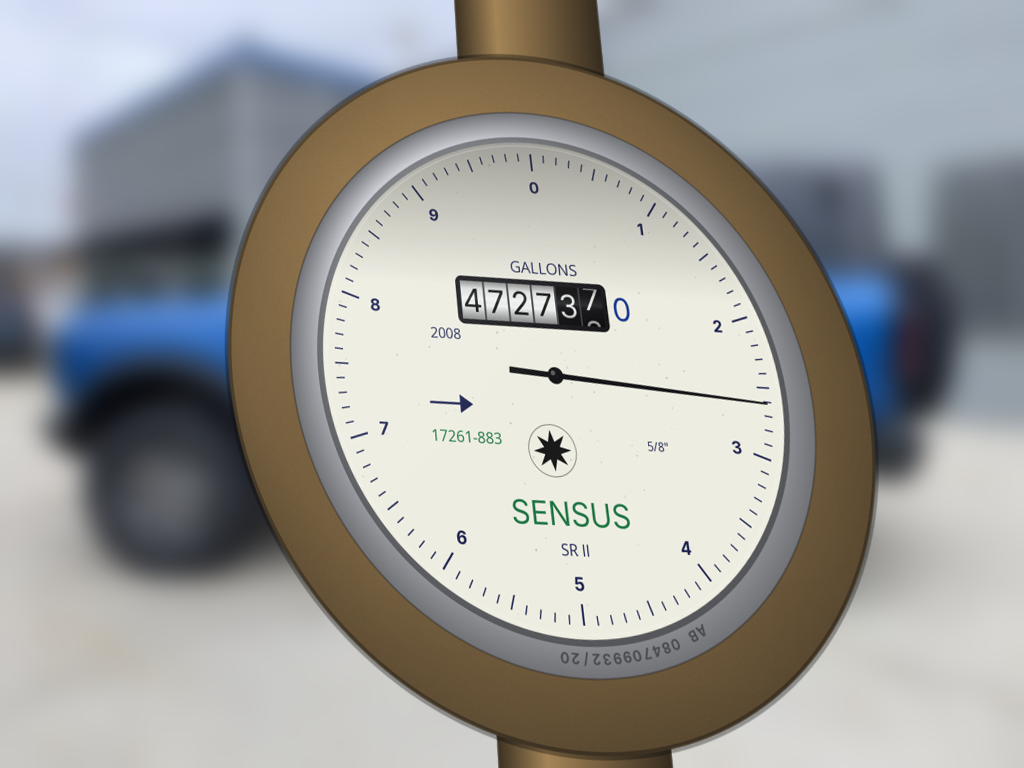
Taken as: 4727372.6,gal
